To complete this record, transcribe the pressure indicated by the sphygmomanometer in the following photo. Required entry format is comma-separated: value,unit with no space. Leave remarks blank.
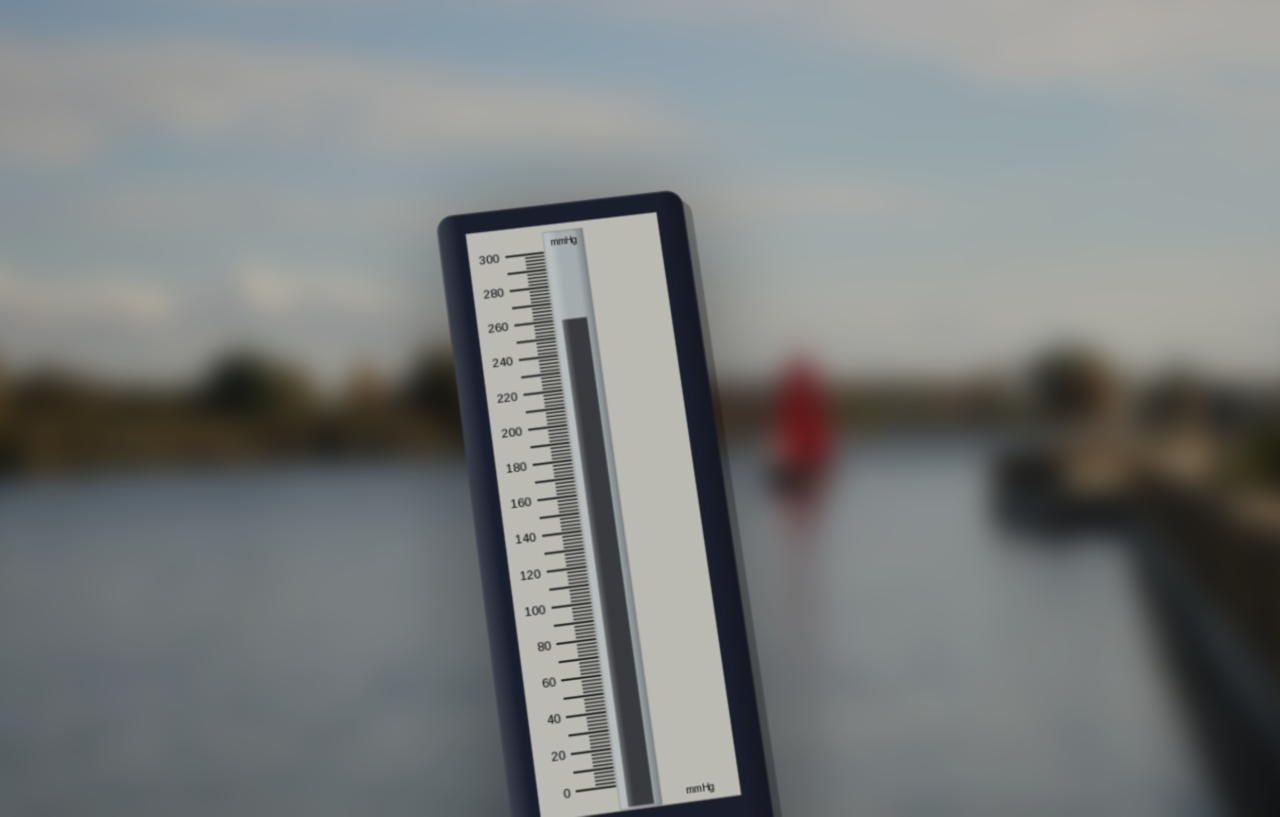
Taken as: 260,mmHg
